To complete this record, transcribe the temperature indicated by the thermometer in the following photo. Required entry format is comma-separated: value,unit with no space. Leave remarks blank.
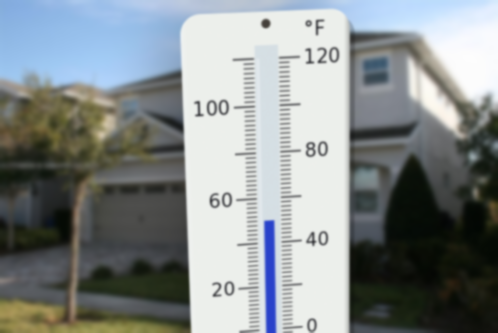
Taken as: 50,°F
